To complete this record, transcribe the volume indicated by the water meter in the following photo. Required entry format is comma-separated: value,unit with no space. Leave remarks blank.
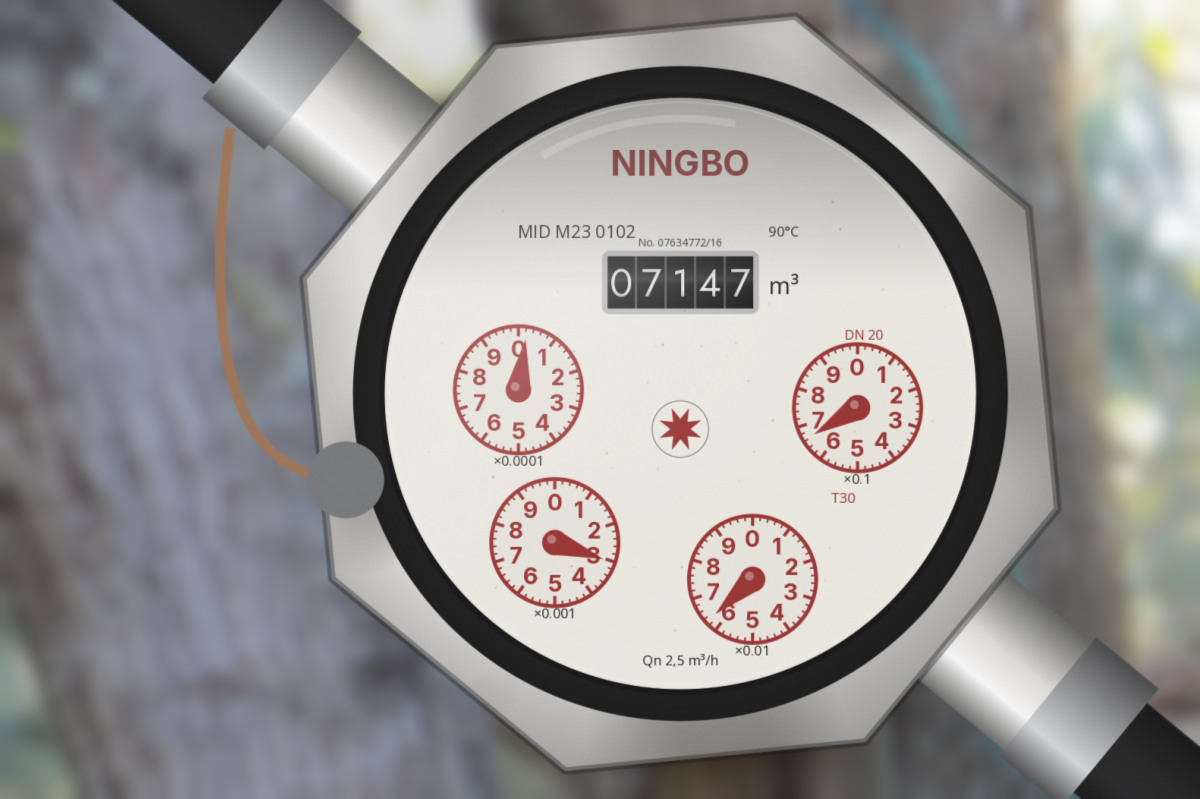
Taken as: 7147.6630,m³
